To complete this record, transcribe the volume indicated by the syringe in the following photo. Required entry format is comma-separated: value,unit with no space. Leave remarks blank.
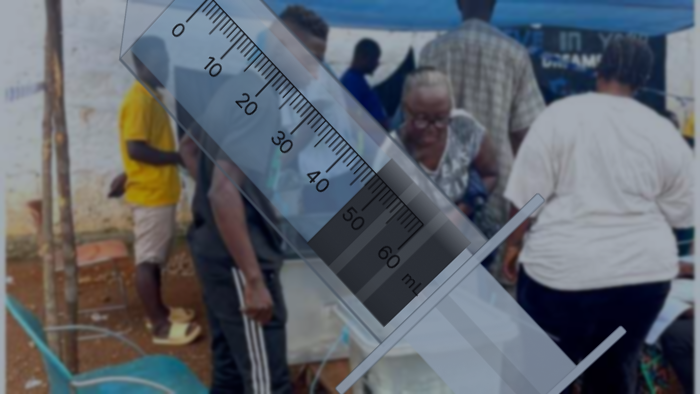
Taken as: 47,mL
